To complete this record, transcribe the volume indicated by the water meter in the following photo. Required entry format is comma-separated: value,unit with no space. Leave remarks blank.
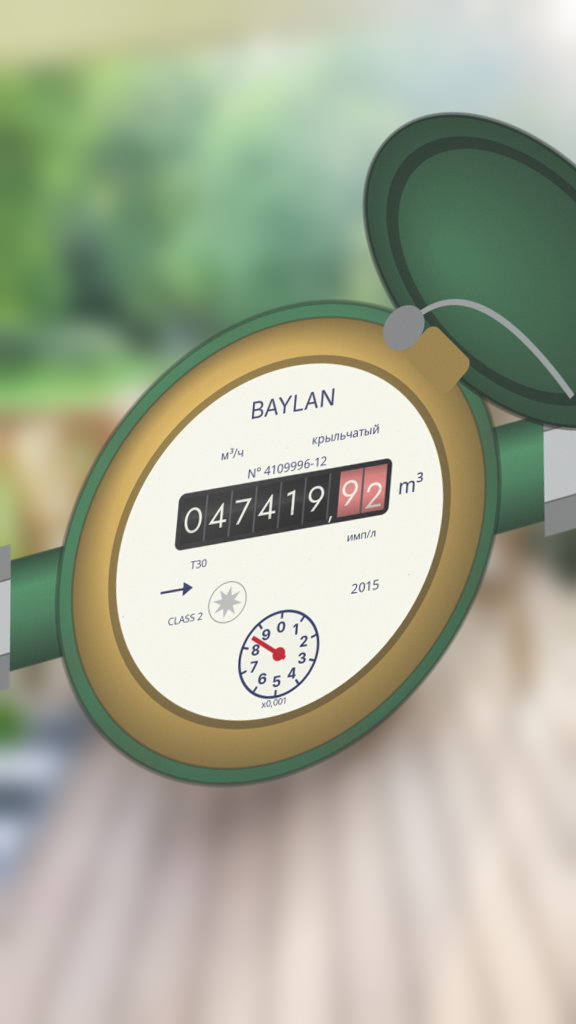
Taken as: 47419.918,m³
